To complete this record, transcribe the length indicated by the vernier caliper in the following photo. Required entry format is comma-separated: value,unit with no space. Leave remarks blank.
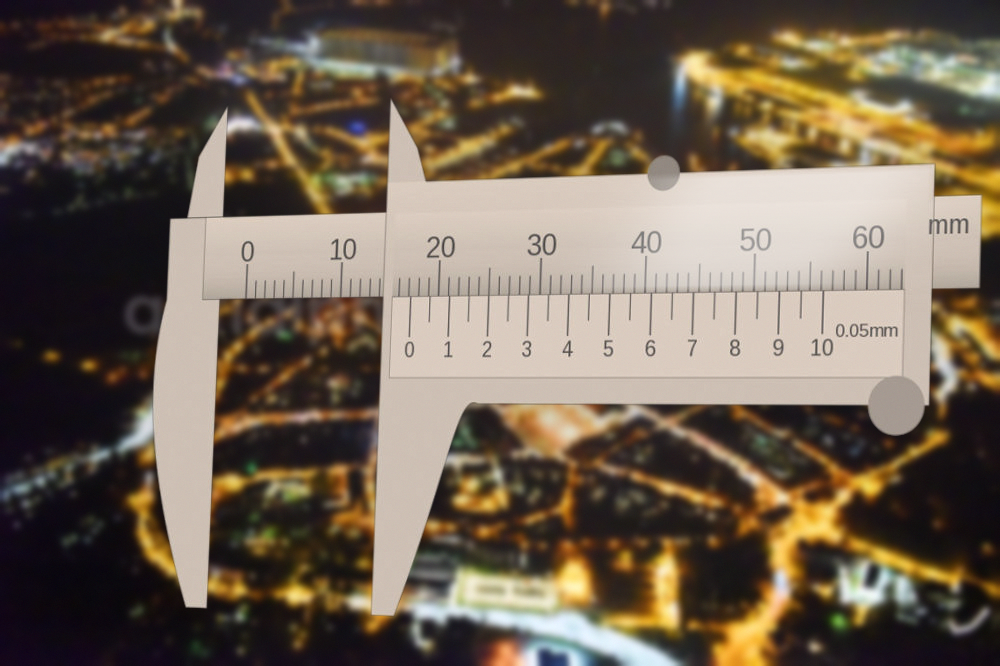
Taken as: 17.2,mm
